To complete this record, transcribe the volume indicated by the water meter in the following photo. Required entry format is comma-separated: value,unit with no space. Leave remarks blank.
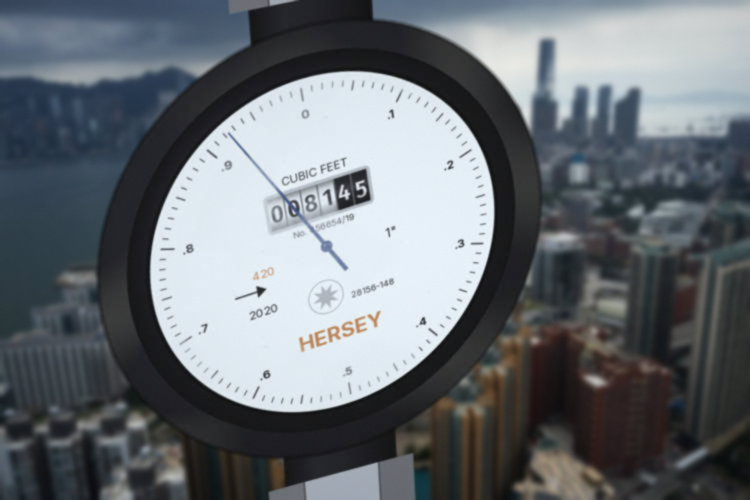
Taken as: 8144.92,ft³
